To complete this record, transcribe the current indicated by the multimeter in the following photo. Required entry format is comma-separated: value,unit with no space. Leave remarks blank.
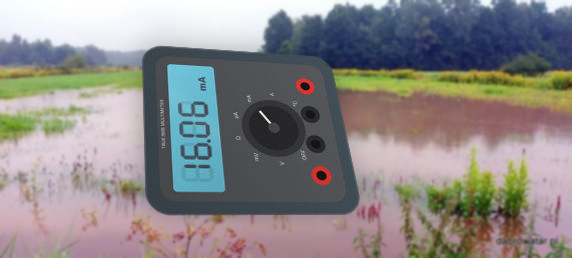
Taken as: 16.06,mA
